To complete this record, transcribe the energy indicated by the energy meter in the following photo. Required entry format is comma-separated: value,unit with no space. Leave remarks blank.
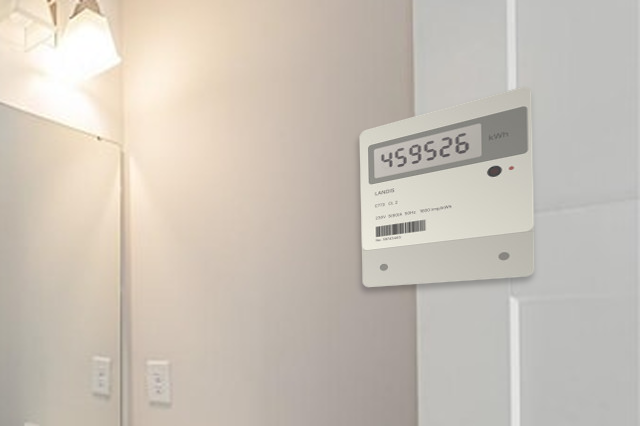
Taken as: 459526,kWh
